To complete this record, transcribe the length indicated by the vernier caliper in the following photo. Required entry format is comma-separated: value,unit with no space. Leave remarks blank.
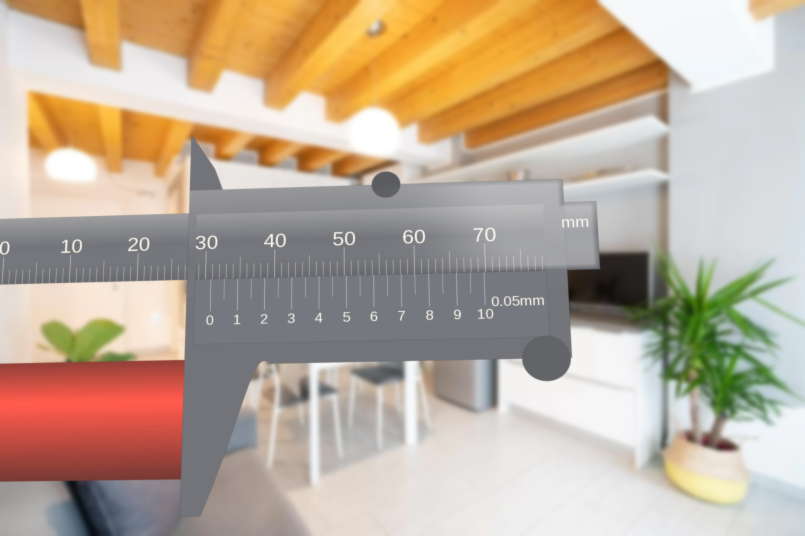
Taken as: 30.8,mm
